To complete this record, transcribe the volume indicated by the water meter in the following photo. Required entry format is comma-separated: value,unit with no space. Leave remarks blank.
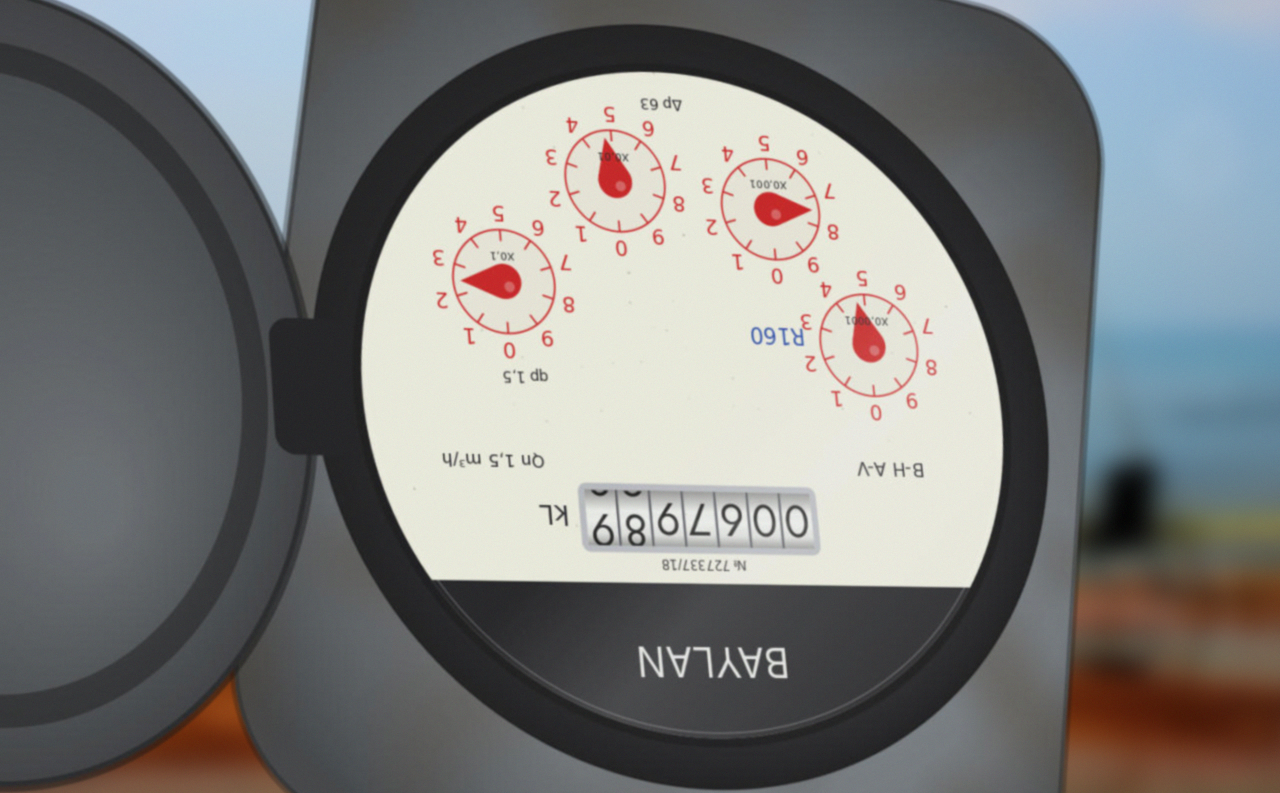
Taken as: 67989.2474,kL
